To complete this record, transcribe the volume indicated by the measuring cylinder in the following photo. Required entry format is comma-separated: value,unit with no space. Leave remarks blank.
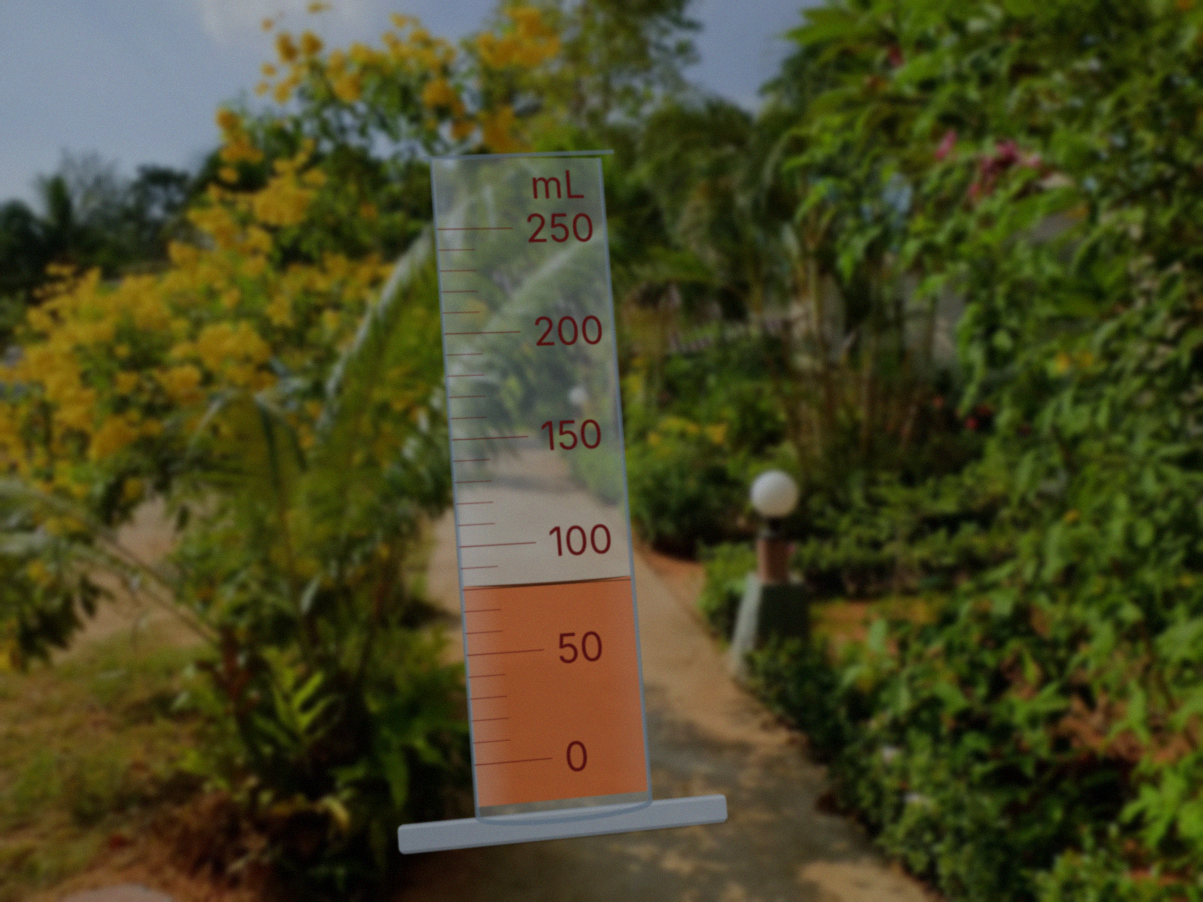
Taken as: 80,mL
